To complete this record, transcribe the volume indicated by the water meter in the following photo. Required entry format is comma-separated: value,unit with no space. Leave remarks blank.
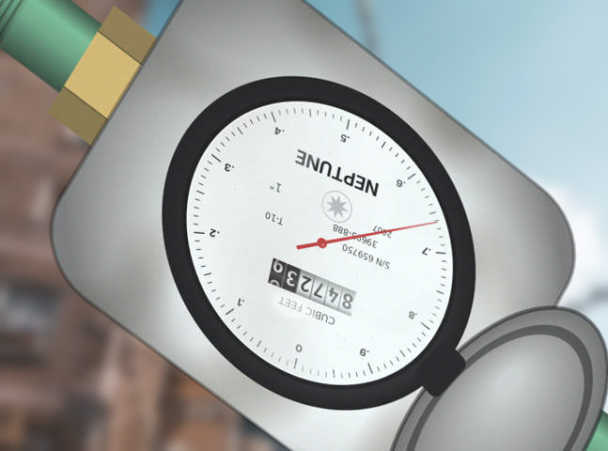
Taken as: 847238.66,ft³
